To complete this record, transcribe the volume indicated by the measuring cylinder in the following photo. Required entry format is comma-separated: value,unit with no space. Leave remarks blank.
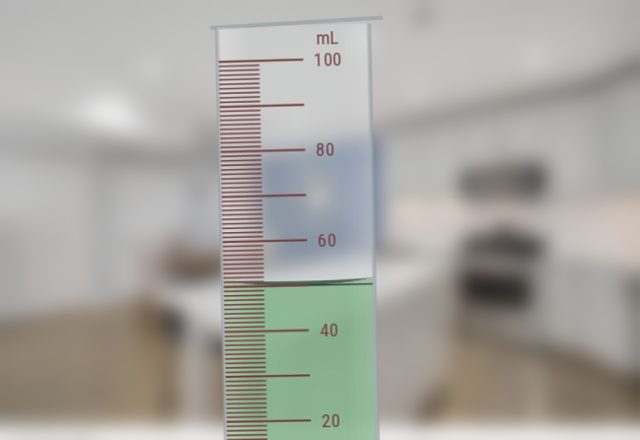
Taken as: 50,mL
